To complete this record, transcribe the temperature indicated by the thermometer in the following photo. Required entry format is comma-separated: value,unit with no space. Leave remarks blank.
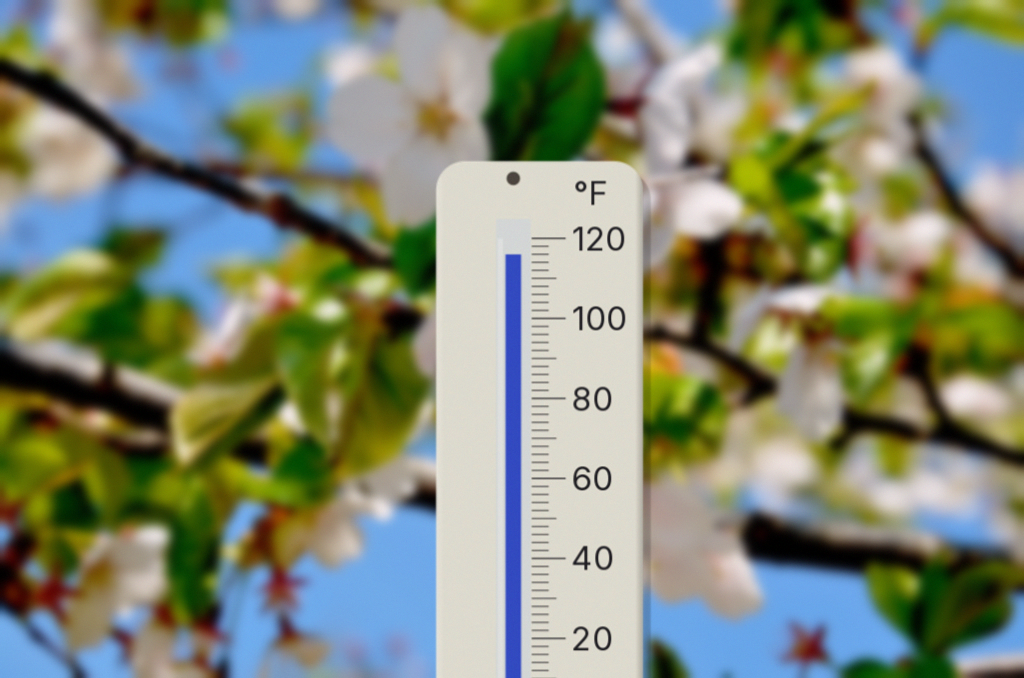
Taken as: 116,°F
